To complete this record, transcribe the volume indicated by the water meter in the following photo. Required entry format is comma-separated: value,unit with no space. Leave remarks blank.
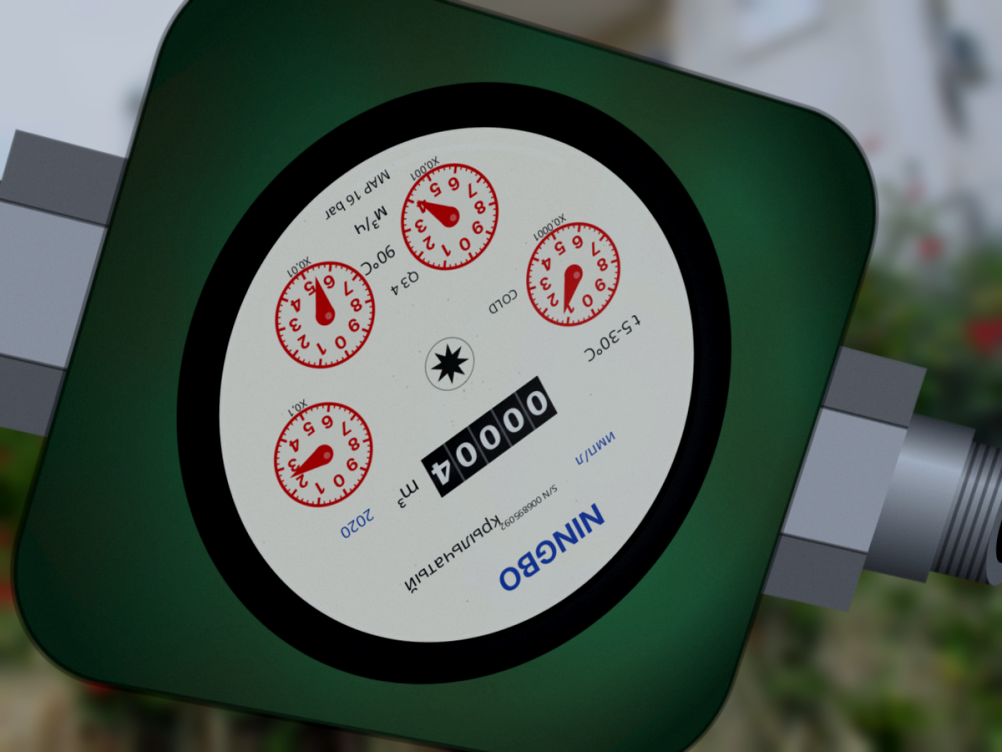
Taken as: 4.2541,m³
